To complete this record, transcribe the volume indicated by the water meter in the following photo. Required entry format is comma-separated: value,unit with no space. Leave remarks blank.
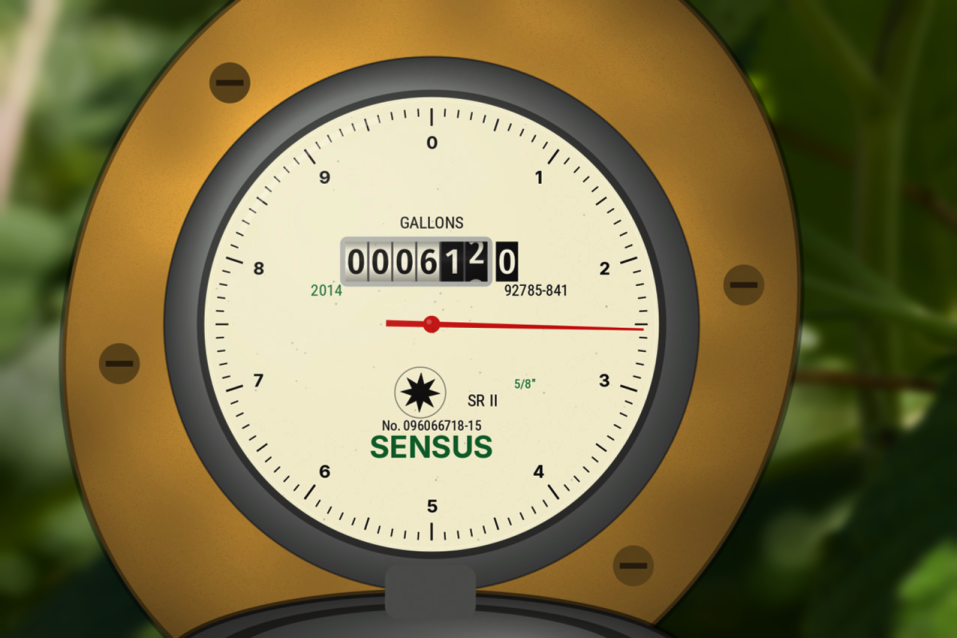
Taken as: 6122.5,gal
